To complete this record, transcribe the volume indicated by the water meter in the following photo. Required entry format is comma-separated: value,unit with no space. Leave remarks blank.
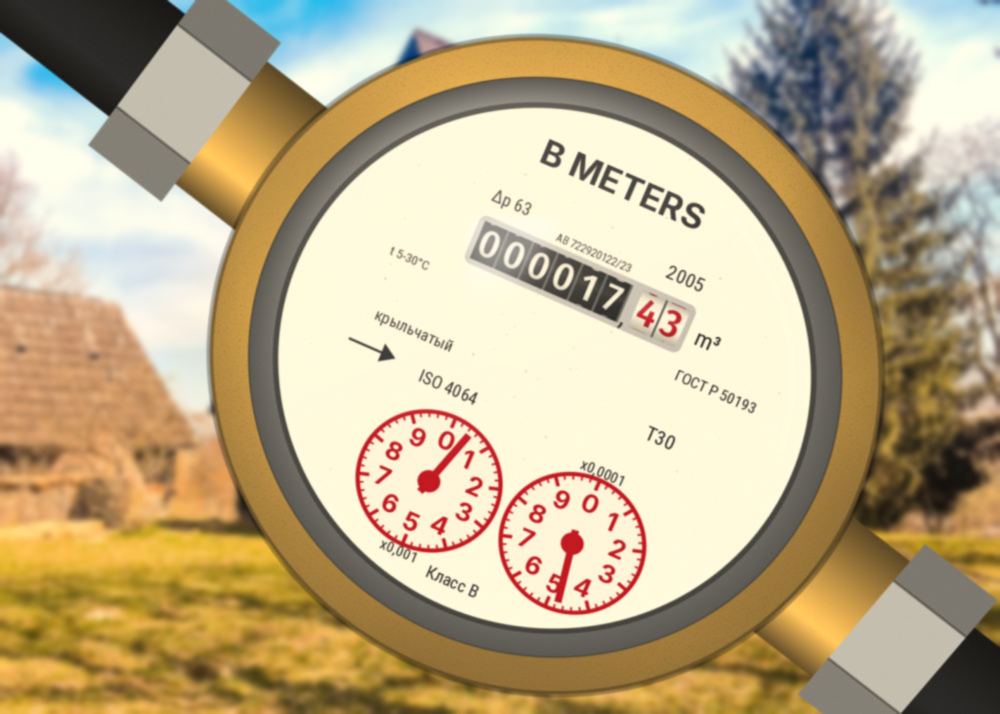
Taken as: 17.4304,m³
